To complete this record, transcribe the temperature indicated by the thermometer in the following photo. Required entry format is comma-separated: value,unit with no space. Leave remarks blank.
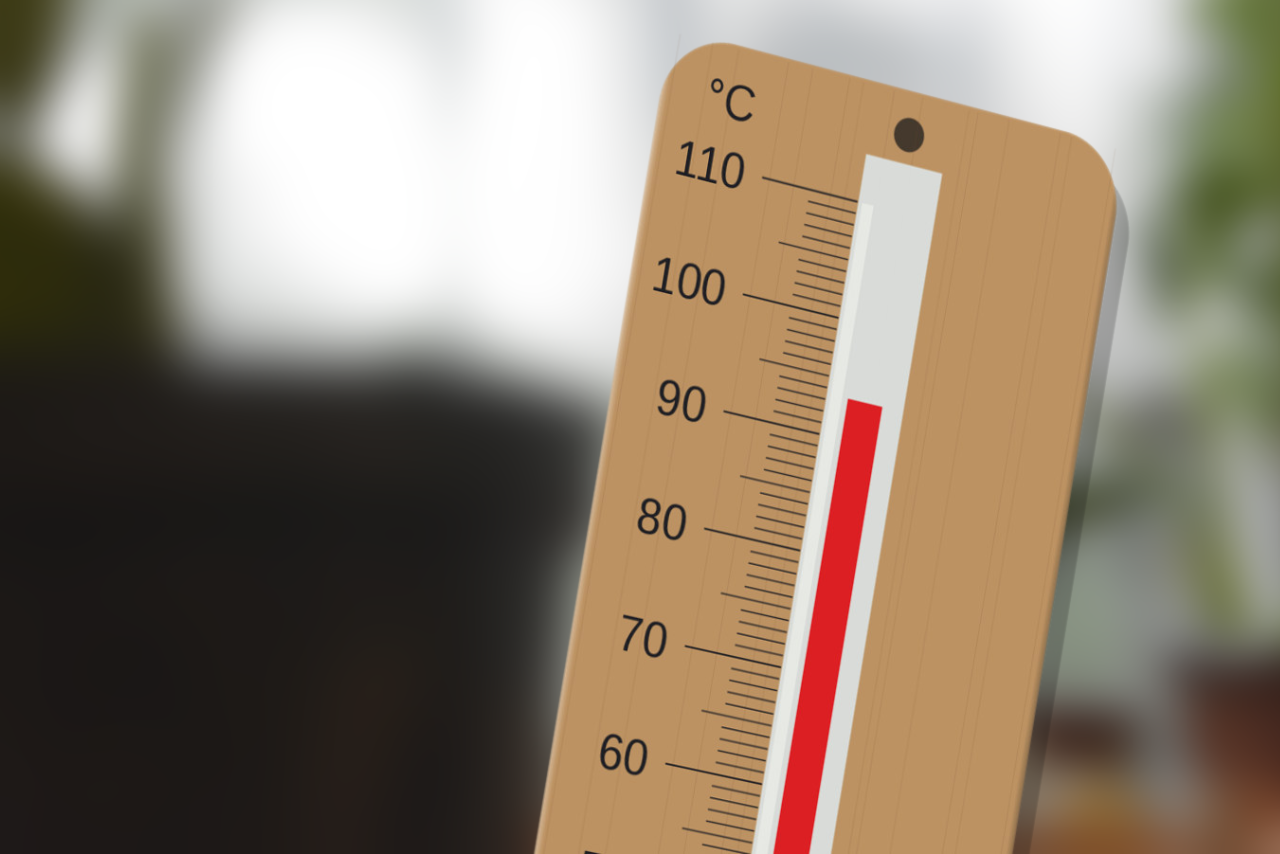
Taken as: 93.5,°C
